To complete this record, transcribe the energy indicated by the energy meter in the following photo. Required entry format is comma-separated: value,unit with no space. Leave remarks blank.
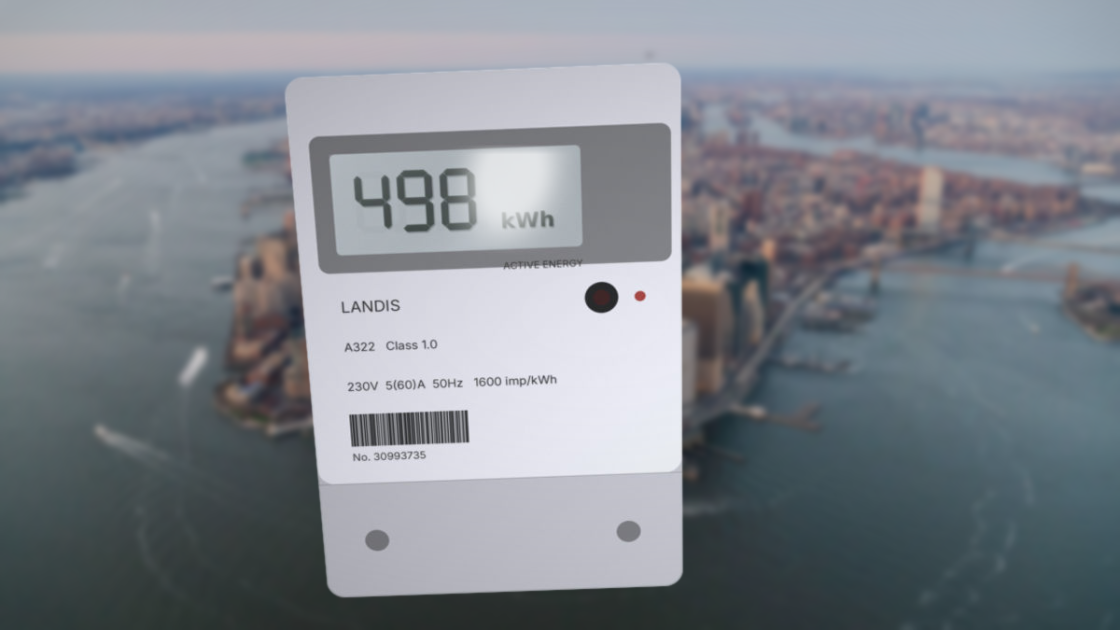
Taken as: 498,kWh
